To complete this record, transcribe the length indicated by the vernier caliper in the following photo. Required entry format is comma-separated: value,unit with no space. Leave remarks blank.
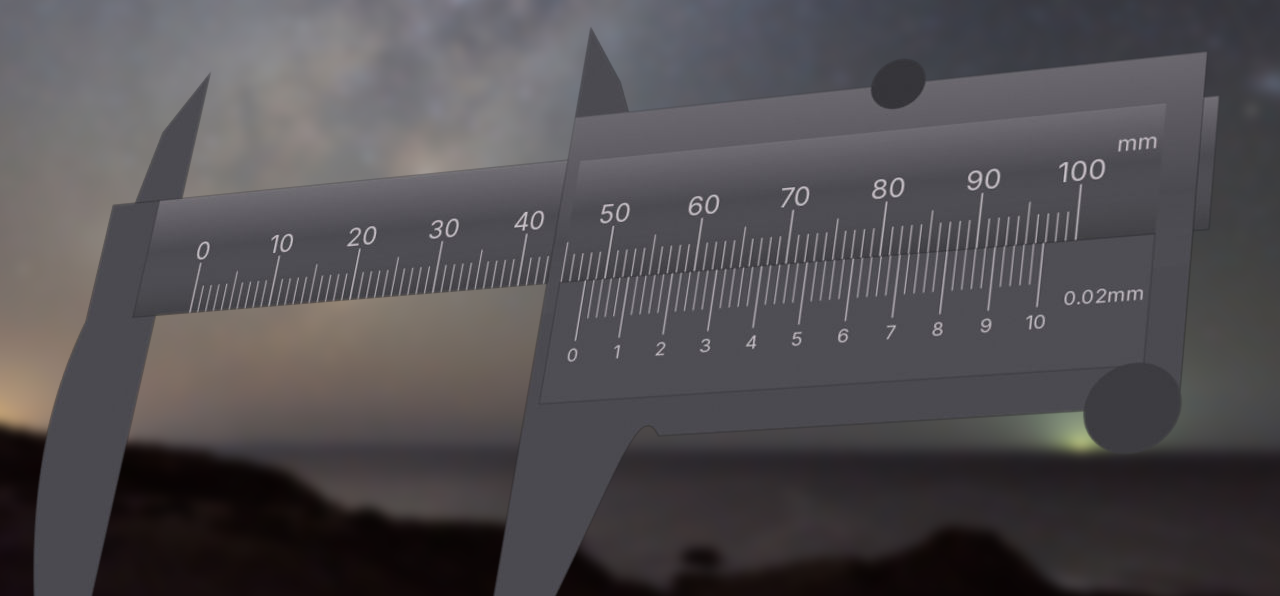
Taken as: 47.8,mm
